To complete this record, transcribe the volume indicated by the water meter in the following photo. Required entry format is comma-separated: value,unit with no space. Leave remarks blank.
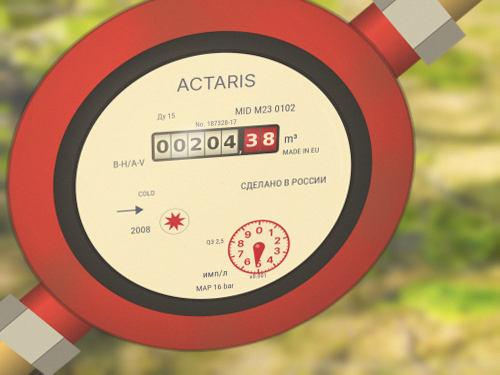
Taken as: 204.385,m³
